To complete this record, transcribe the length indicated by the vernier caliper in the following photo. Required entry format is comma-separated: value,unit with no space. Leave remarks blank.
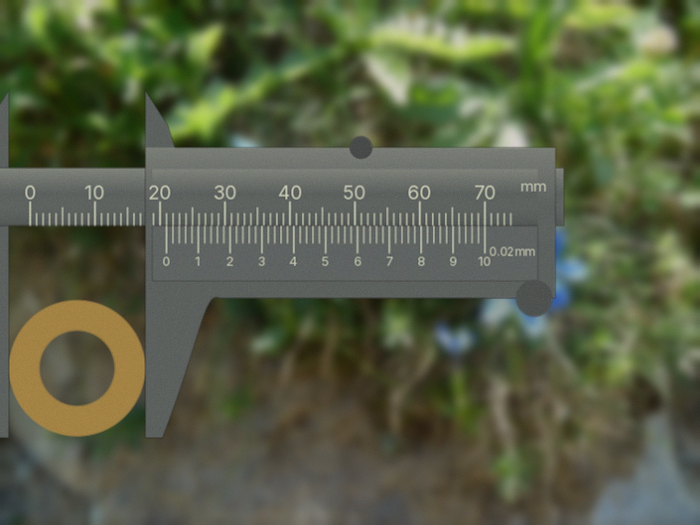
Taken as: 21.0,mm
